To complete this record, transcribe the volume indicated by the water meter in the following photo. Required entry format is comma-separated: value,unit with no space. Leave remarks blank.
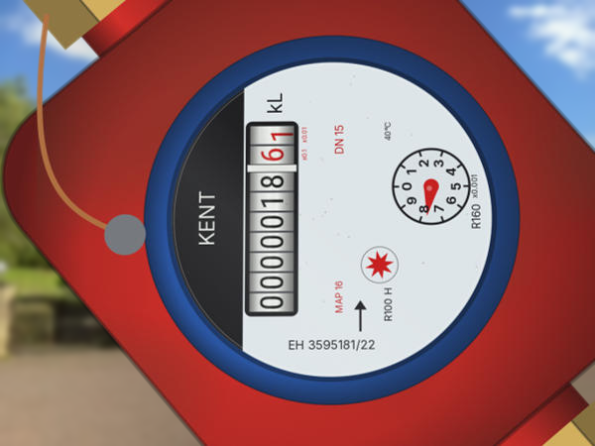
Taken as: 18.607,kL
